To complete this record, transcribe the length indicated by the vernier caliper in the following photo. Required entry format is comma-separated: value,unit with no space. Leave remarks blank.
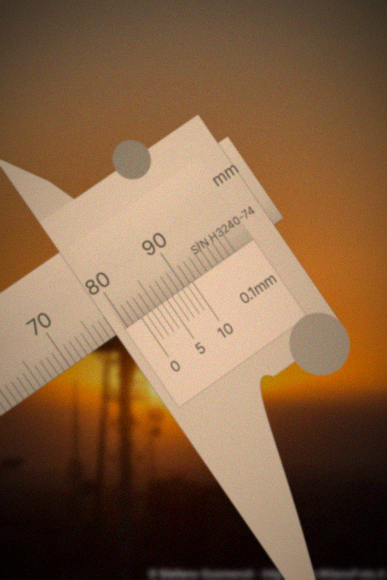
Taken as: 82.4,mm
